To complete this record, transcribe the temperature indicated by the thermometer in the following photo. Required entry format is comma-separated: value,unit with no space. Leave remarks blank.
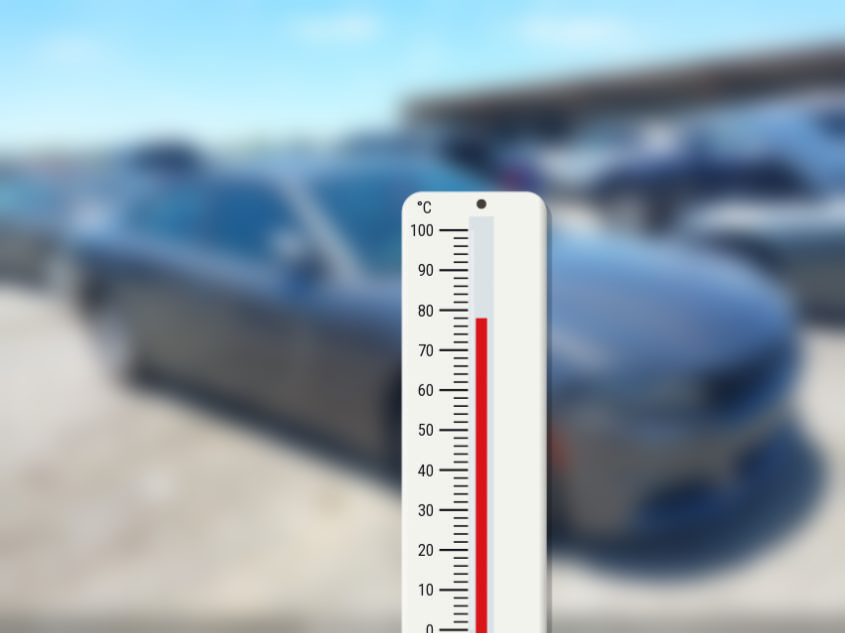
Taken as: 78,°C
